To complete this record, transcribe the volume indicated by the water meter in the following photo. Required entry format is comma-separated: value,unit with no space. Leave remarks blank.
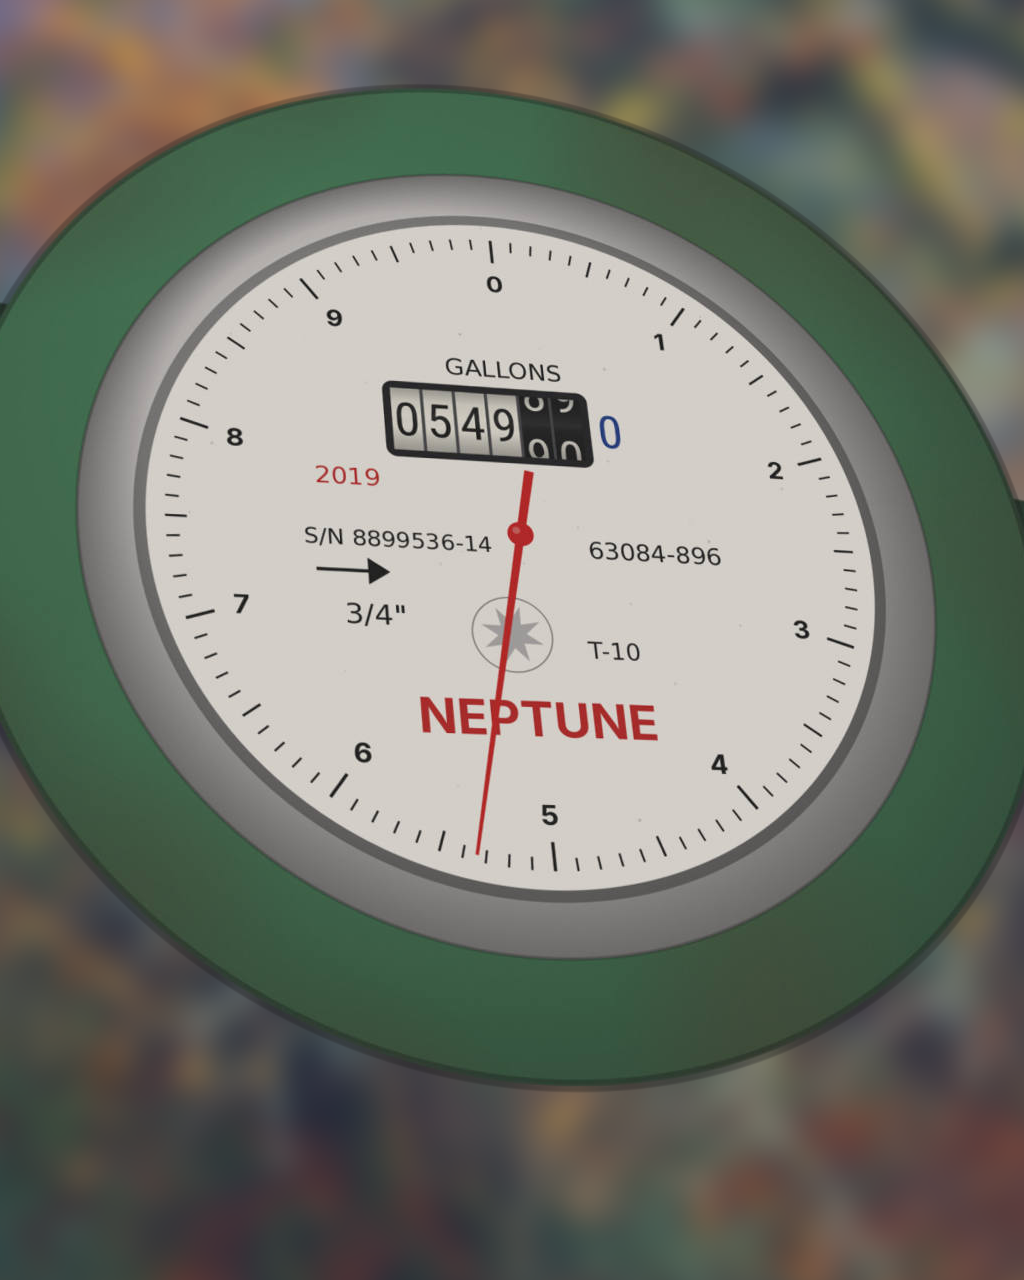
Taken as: 549895.3,gal
